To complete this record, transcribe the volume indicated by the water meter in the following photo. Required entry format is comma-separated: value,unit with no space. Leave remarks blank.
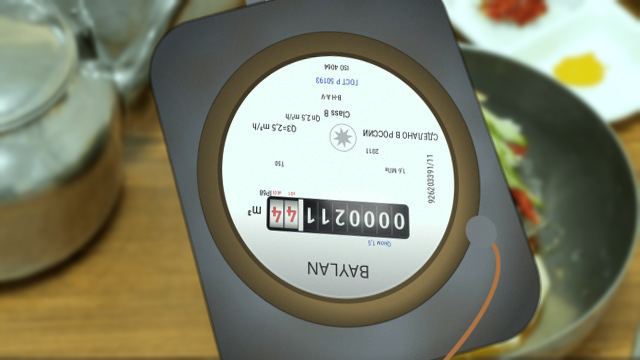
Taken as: 211.44,m³
